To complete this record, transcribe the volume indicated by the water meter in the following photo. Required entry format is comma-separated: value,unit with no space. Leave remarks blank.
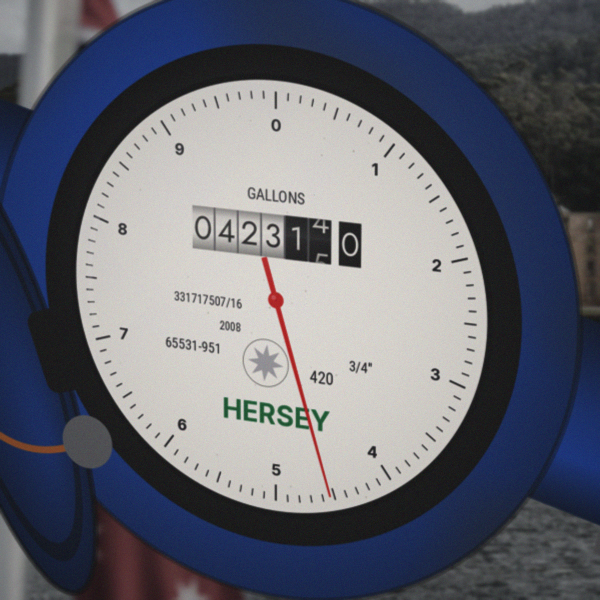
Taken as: 423144.5,gal
